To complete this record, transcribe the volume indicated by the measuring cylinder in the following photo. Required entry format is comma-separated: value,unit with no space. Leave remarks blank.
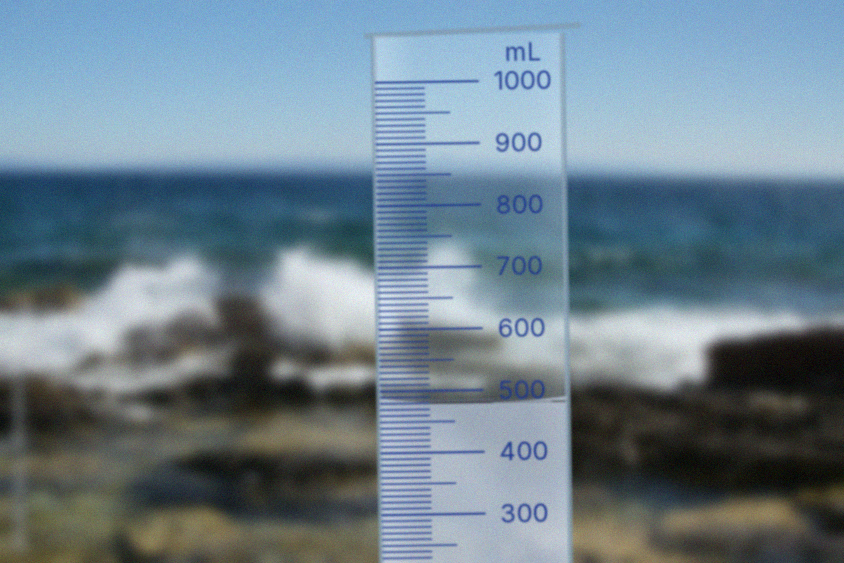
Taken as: 480,mL
